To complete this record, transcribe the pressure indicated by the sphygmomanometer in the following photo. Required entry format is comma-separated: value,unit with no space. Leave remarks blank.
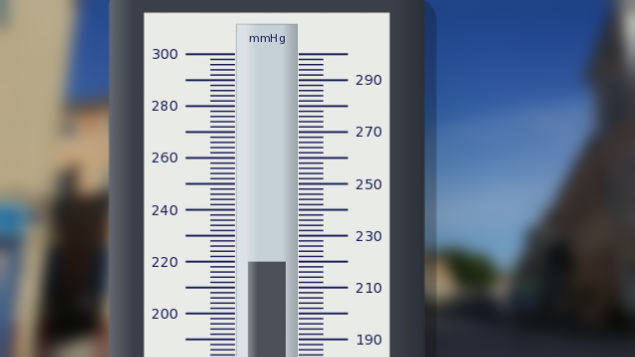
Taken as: 220,mmHg
